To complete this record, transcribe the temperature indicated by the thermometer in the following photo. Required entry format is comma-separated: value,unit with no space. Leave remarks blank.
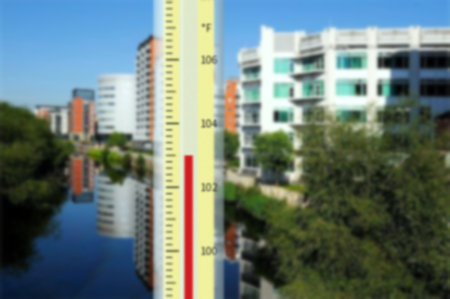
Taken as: 103,°F
